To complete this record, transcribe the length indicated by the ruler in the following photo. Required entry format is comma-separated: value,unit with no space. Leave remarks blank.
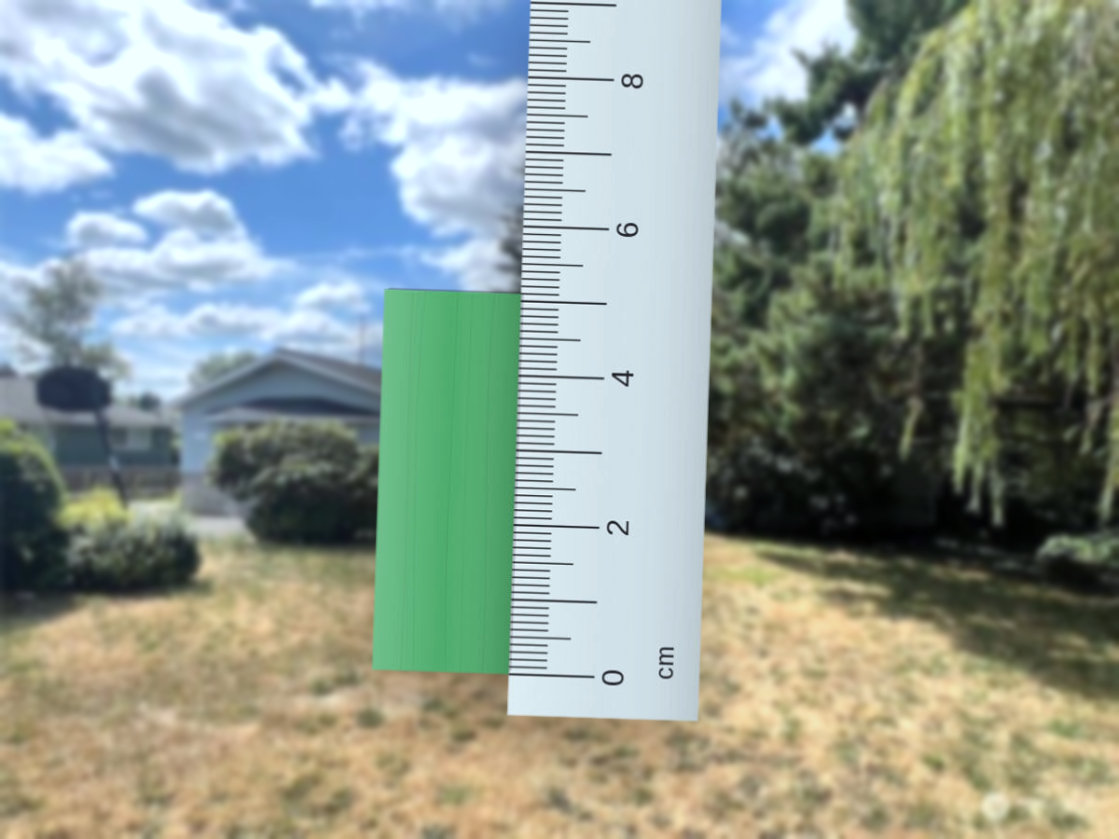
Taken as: 5.1,cm
